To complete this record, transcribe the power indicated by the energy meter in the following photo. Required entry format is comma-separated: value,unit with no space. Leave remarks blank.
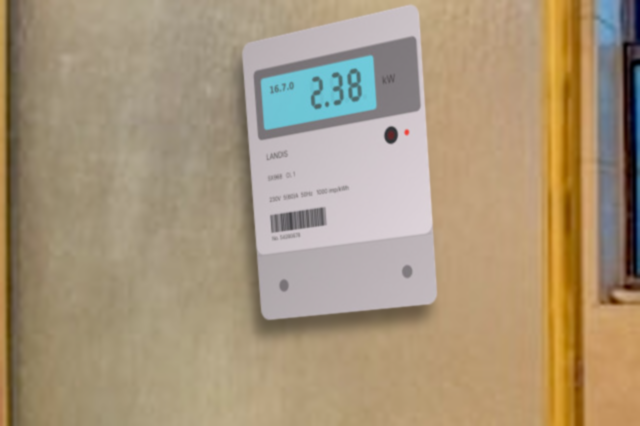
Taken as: 2.38,kW
